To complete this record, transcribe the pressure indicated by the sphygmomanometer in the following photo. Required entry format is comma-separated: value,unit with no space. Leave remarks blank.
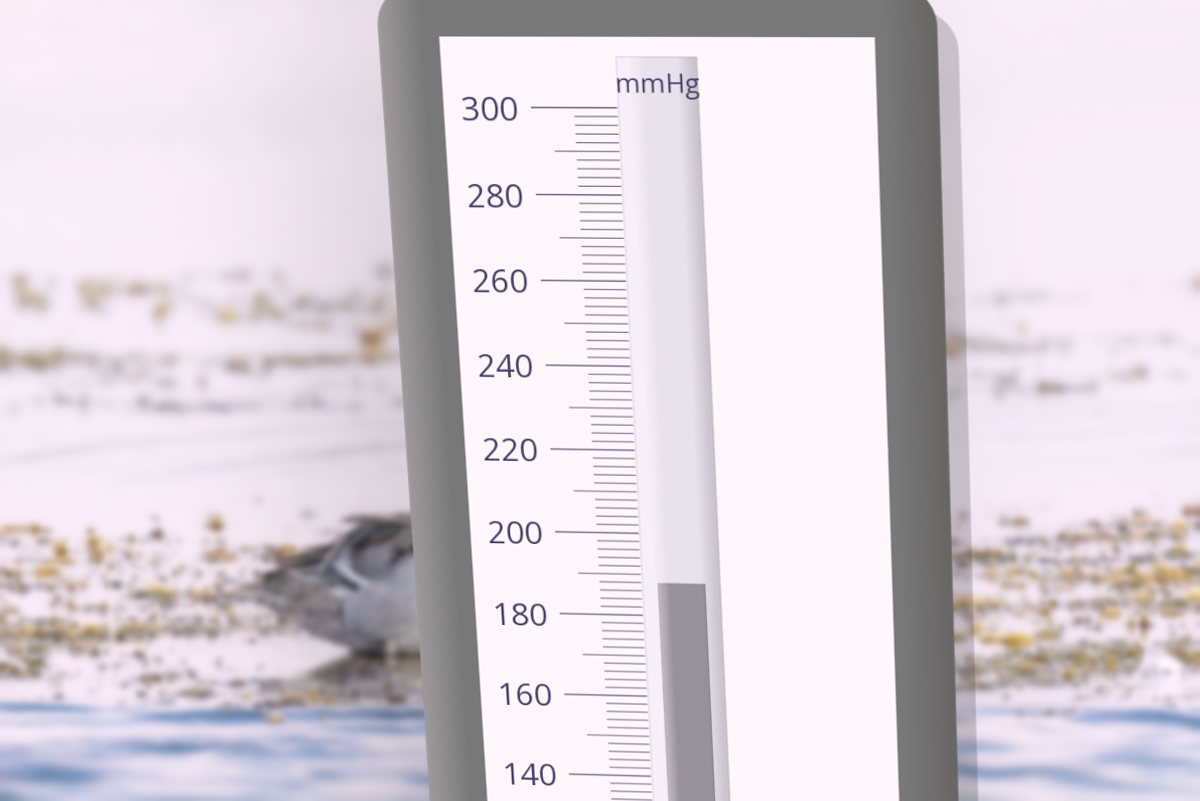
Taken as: 188,mmHg
